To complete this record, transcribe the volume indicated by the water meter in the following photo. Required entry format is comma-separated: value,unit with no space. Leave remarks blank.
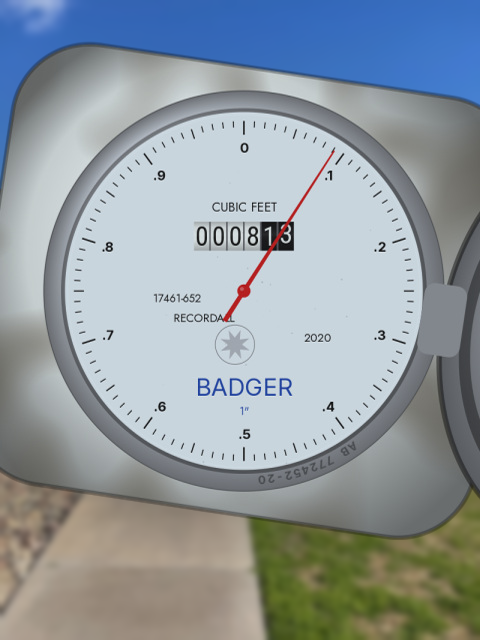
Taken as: 813.09,ft³
